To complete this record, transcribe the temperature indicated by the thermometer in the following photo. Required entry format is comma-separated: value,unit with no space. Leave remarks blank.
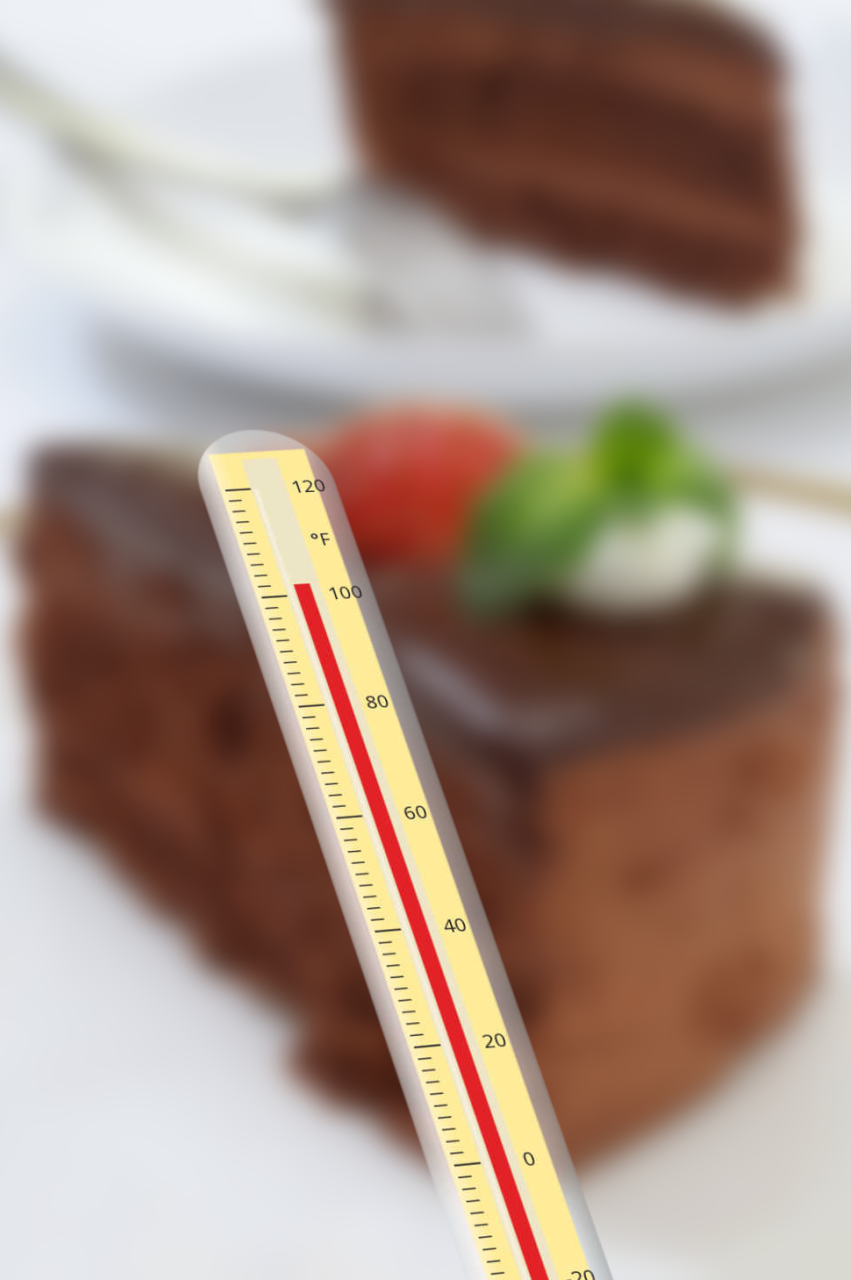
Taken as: 102,°F
